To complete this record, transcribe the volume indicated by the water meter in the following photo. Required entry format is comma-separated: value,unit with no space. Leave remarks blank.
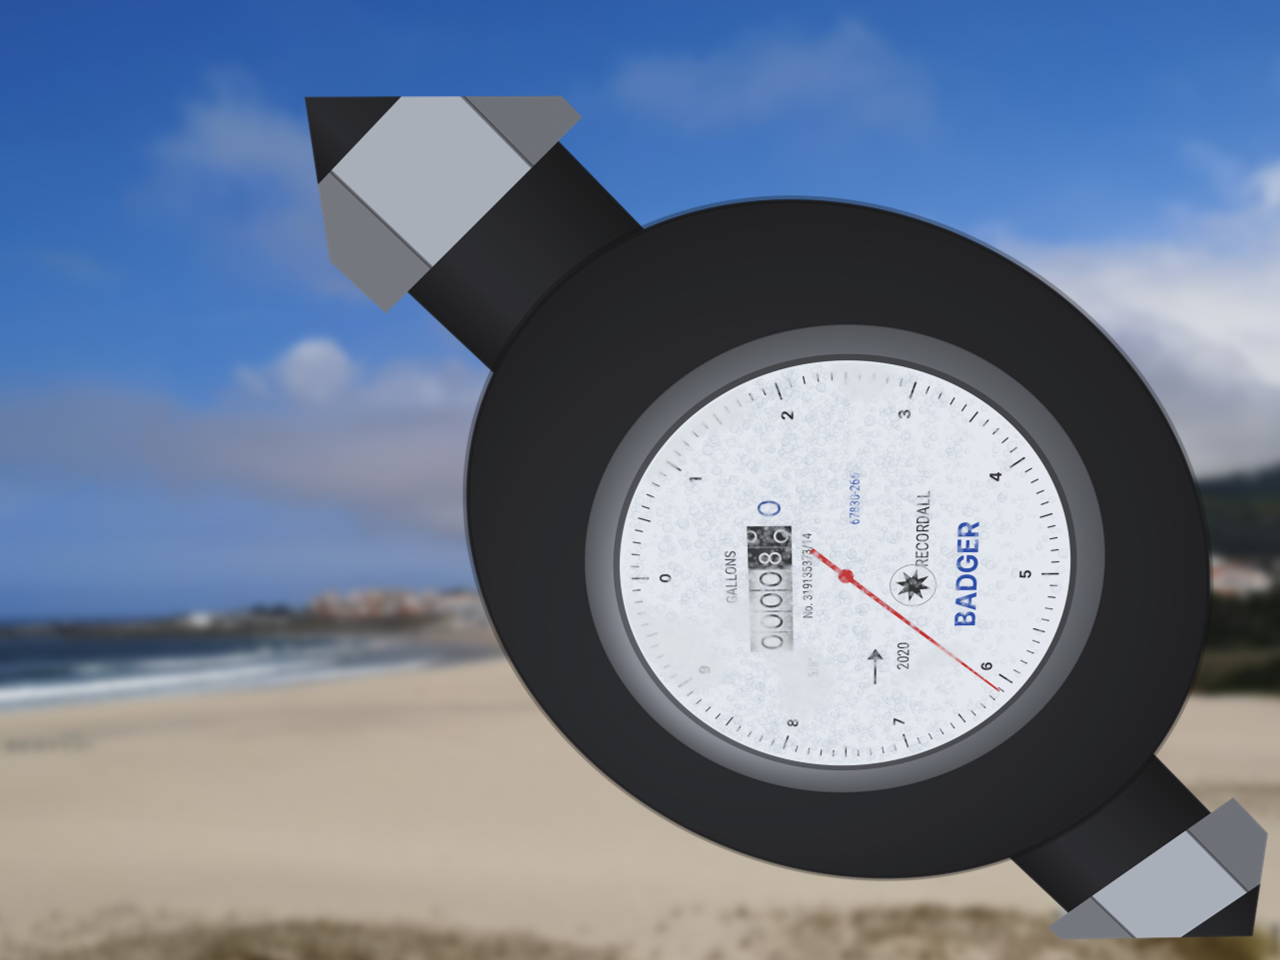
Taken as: 886.1,gal
